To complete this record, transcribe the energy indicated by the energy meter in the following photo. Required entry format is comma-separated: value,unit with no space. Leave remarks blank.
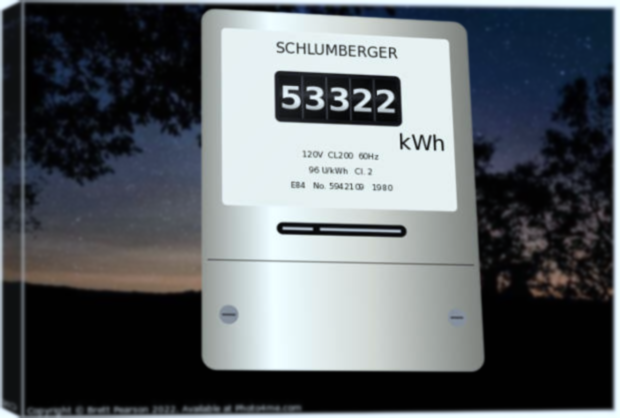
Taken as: 53322,kWh
